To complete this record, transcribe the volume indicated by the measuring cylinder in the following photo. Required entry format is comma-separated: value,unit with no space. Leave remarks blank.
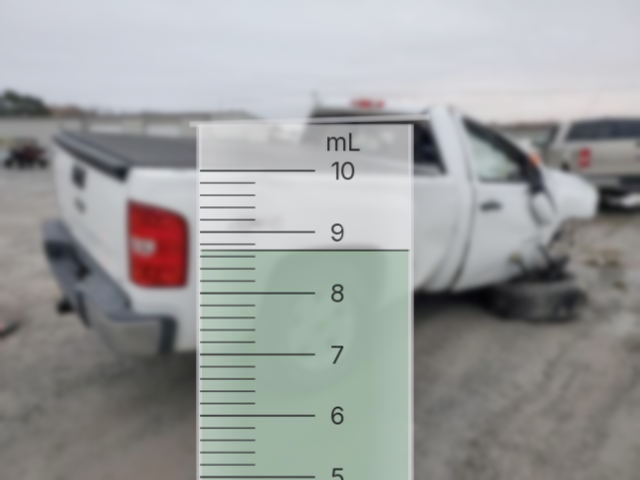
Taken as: 8.7,mL
